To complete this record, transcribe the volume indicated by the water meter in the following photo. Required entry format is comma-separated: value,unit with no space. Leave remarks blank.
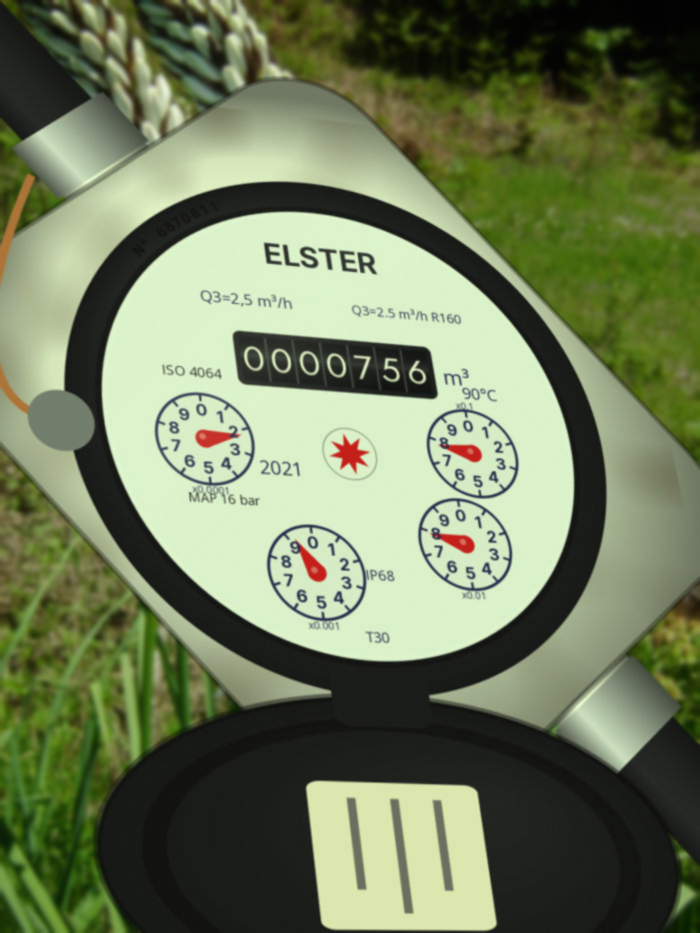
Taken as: 756.7792,m³
